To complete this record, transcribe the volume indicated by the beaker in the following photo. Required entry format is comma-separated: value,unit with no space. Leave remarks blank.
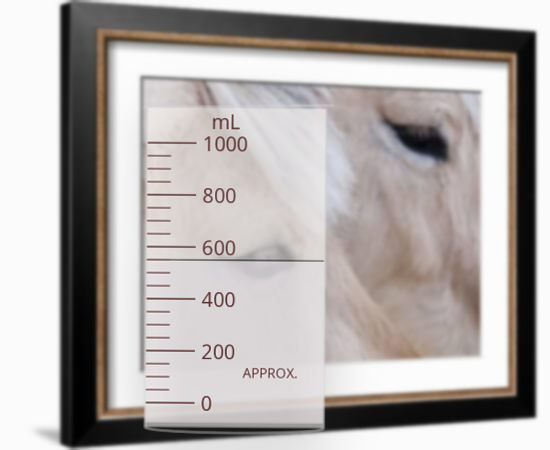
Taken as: 550,mL
